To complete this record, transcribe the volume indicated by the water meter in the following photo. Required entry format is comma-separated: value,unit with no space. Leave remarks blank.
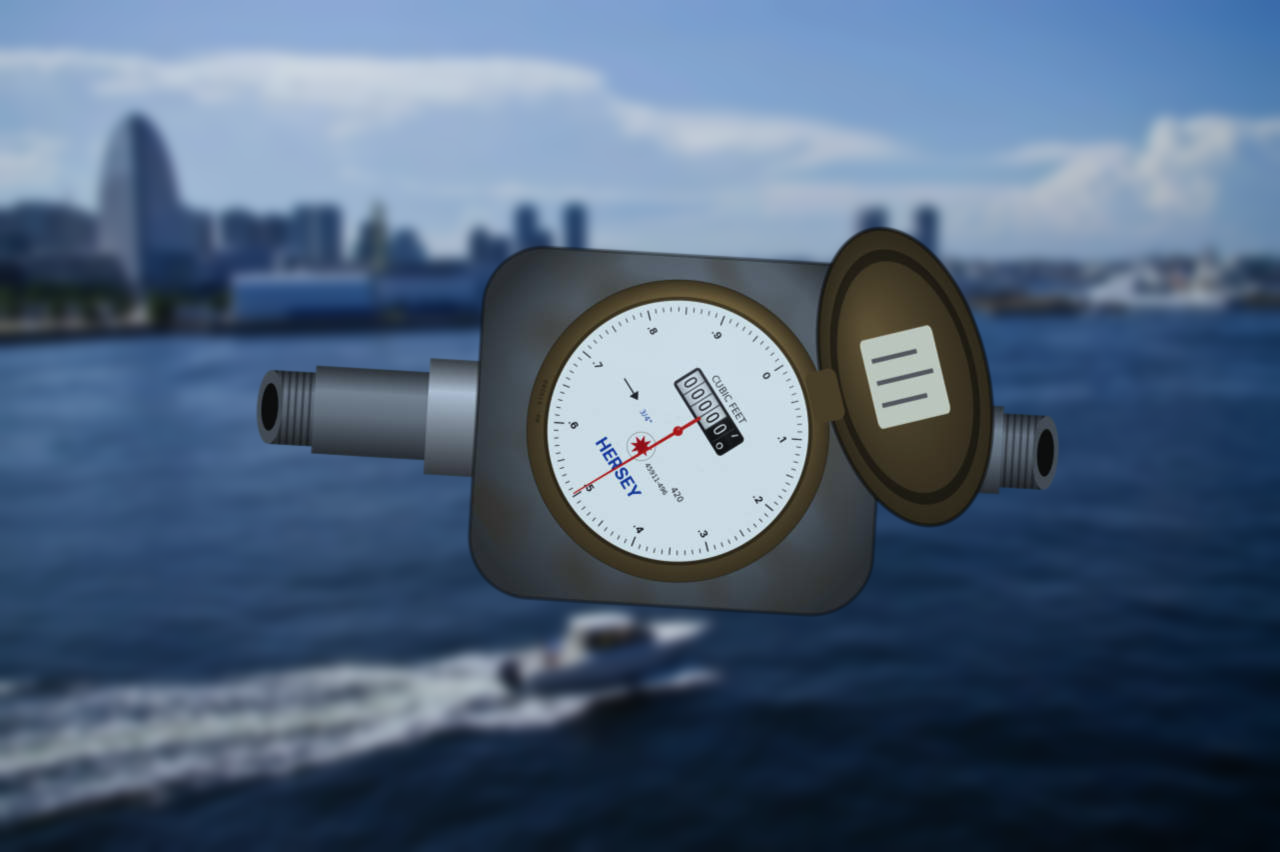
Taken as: 7.50,ft³
